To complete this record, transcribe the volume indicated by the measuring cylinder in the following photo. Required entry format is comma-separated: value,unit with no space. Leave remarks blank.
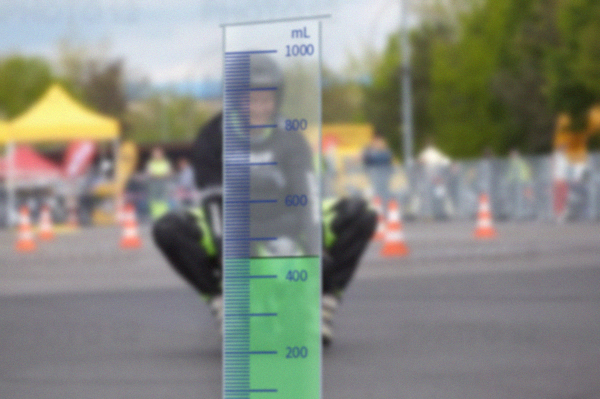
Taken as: 450,mL
